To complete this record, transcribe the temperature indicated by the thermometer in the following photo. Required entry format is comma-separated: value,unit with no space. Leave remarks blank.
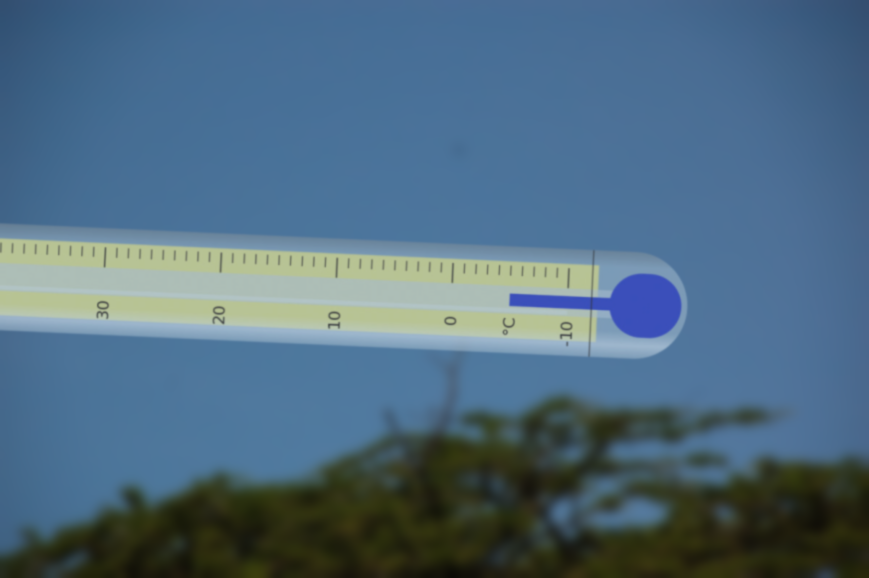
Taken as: -5,°C
